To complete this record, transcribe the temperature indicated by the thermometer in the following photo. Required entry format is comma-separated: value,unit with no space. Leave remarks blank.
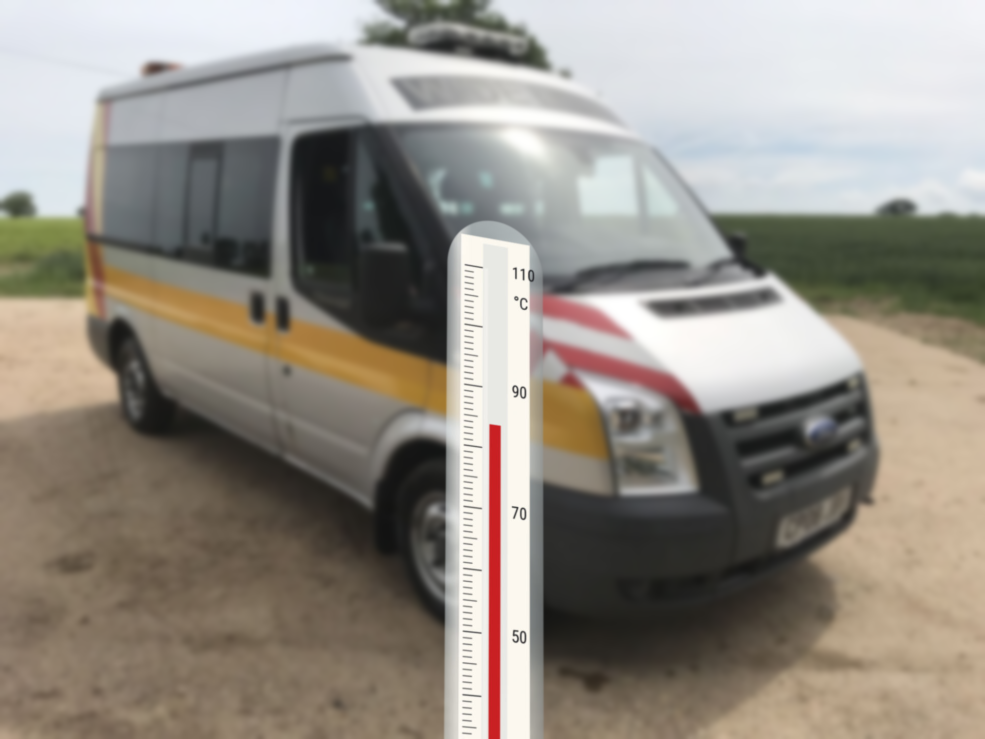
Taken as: 84,°C
